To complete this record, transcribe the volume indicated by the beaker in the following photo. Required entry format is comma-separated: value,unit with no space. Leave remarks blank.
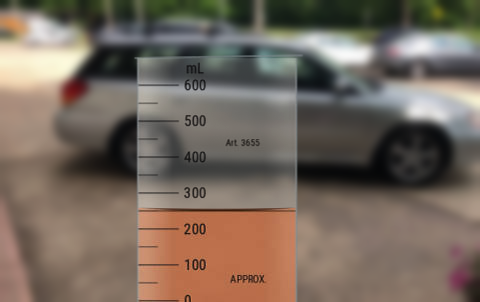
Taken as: 250,mL
